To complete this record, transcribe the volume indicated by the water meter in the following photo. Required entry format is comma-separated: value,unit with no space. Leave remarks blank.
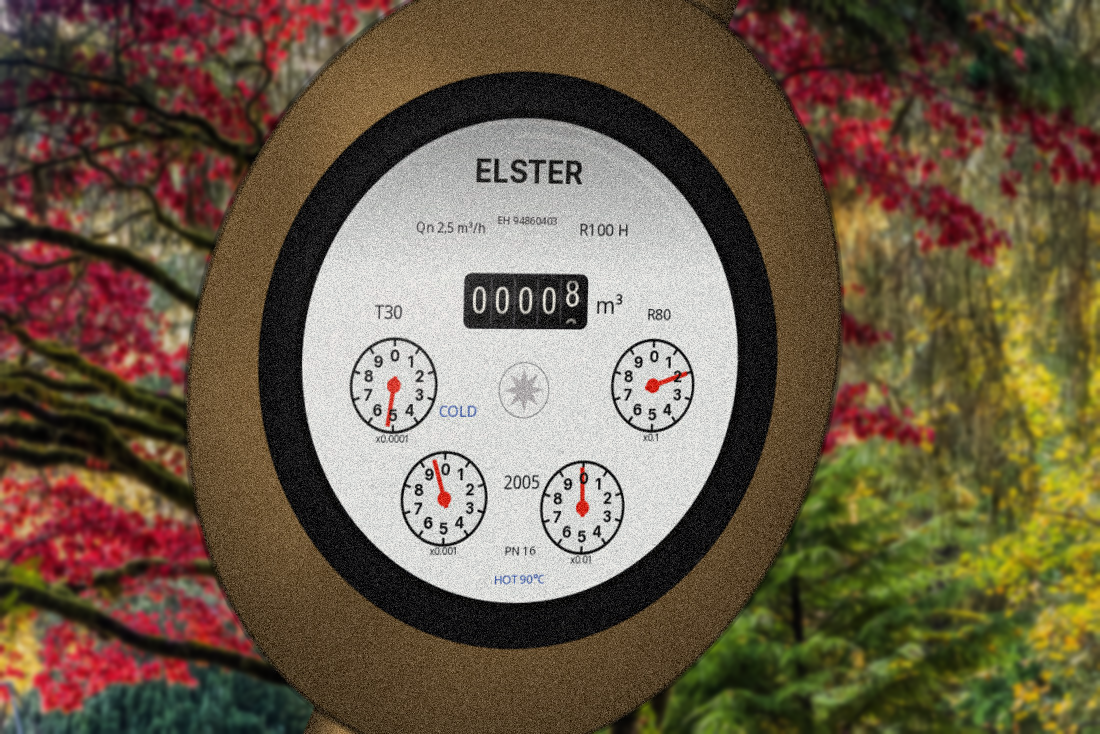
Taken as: 8.1995,m³
